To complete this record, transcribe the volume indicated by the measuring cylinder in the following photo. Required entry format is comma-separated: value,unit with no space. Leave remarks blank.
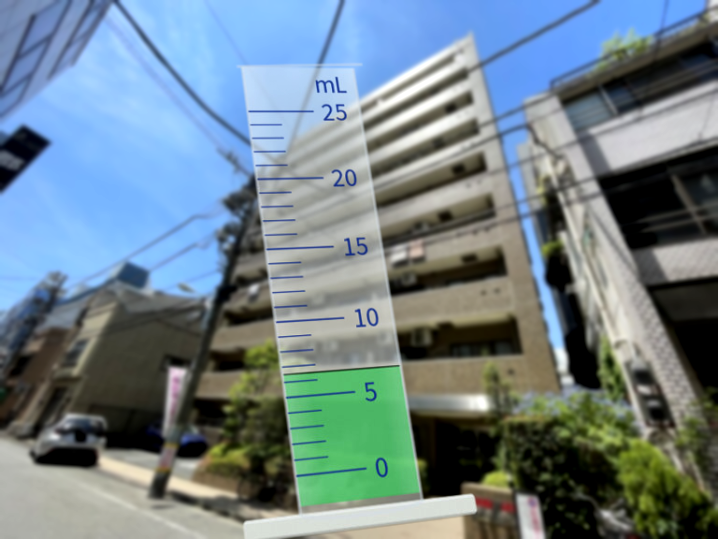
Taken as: 6.5,mL
